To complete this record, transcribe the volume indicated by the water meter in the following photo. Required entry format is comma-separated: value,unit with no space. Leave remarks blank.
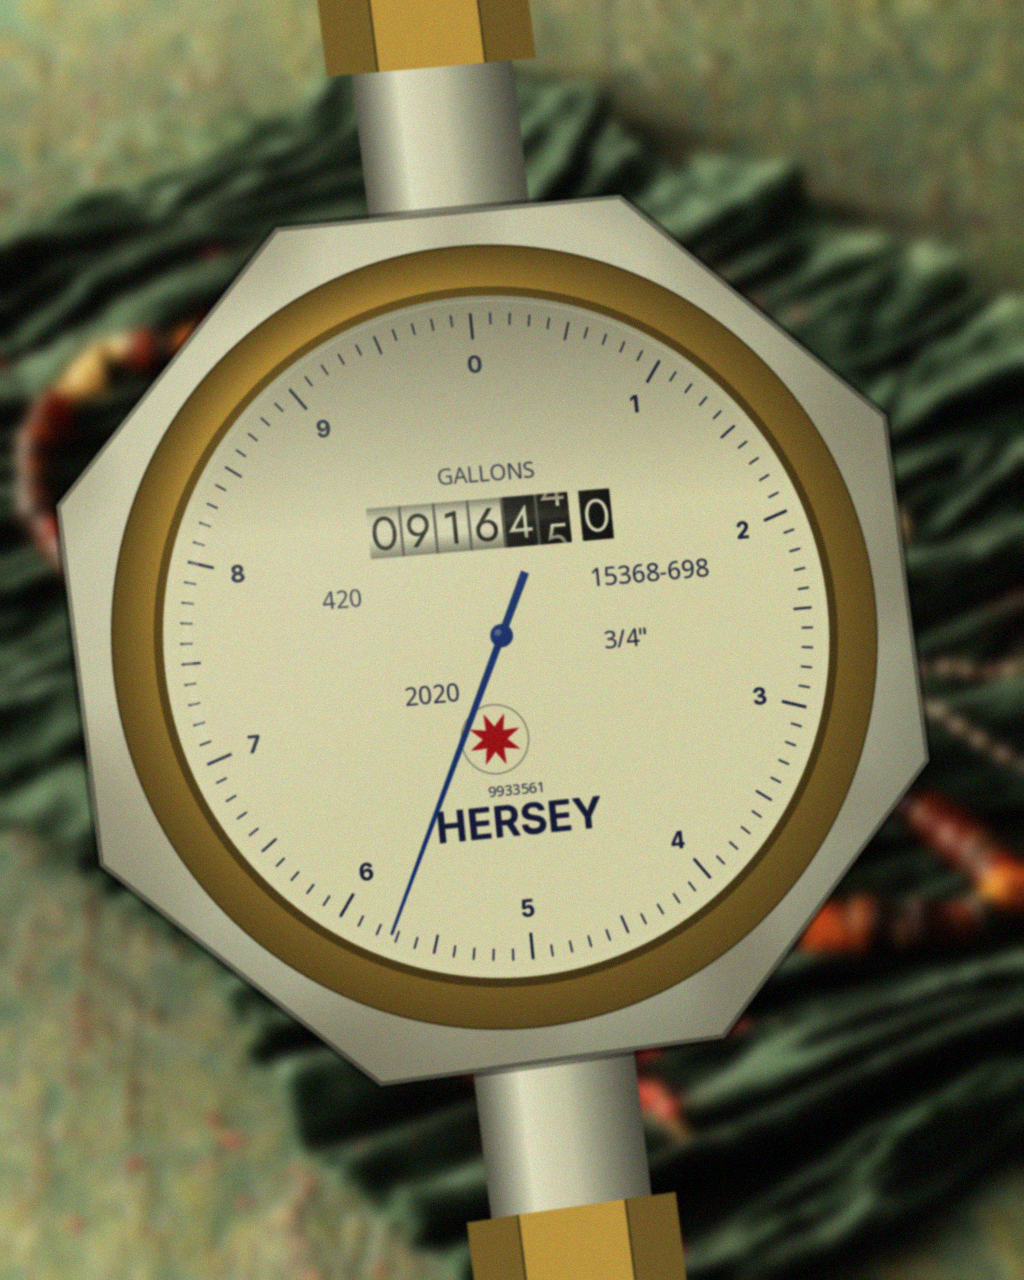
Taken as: 916445.7,gal
